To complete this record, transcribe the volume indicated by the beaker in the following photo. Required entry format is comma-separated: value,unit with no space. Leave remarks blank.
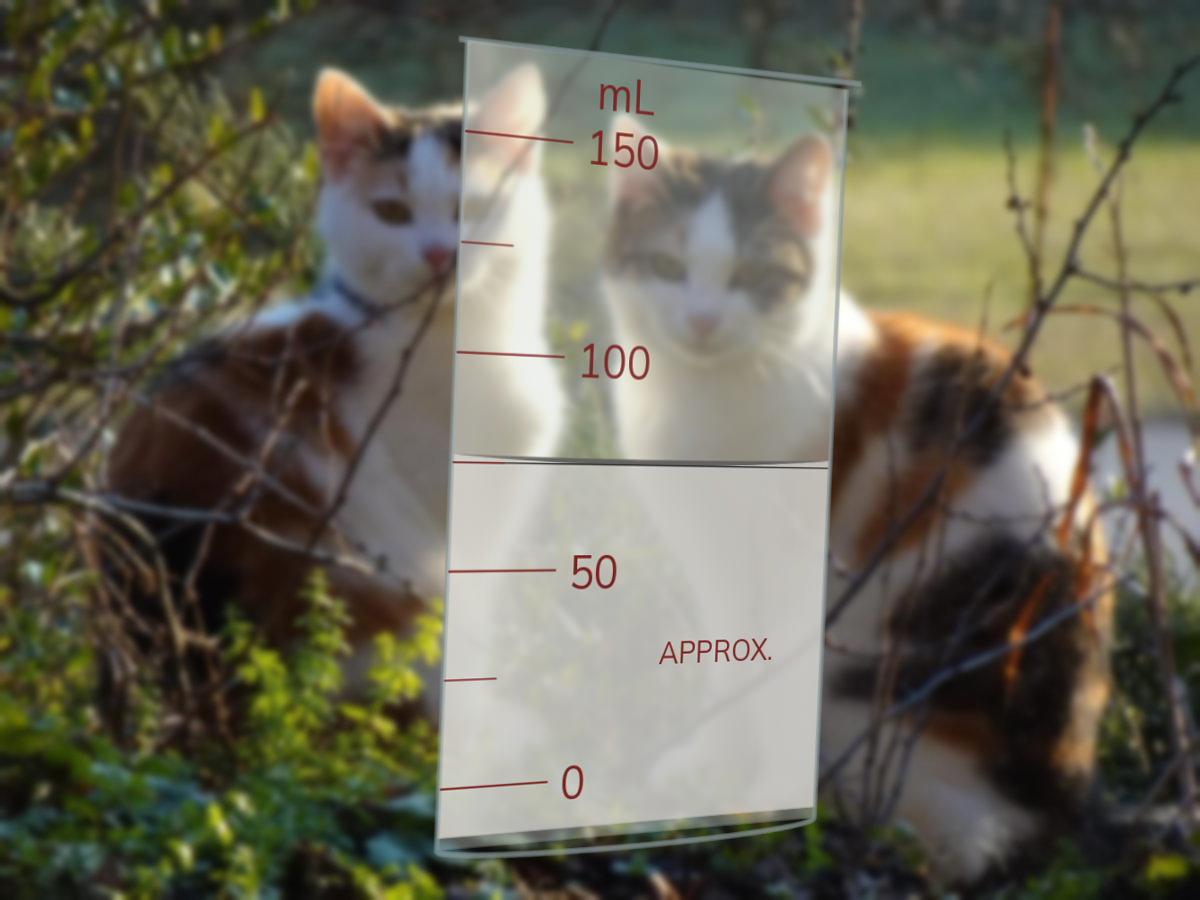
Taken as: 75,mL
